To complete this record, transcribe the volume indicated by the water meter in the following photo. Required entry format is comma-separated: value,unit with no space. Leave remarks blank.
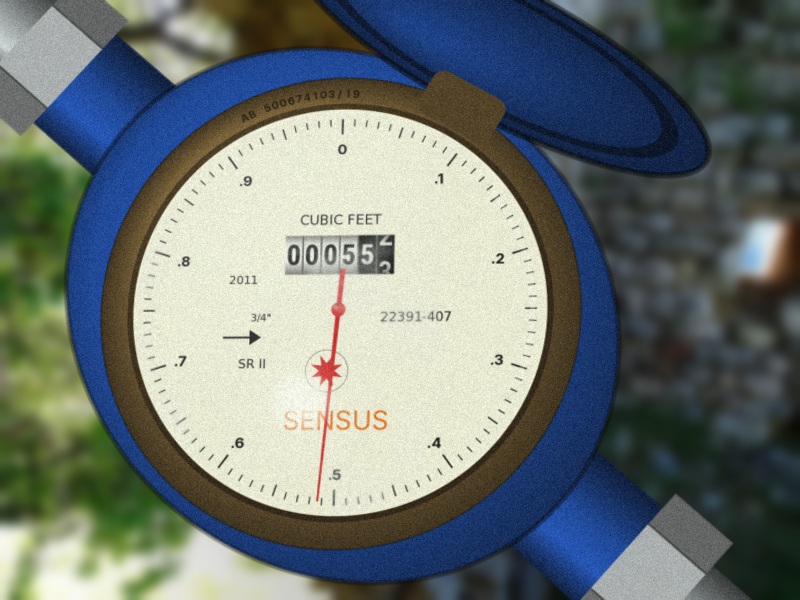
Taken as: 552.51,ft³
